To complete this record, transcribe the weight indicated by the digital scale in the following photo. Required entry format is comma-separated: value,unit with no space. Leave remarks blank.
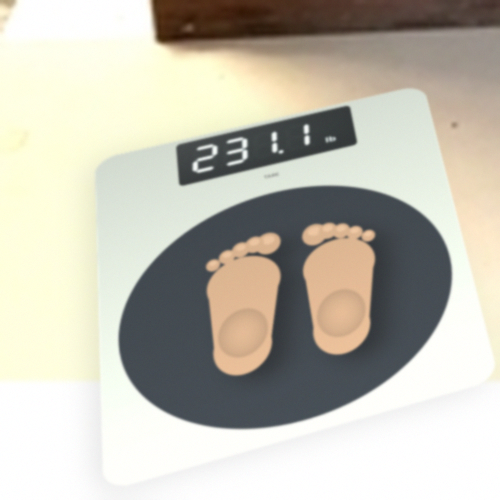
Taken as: 231.1,lb
